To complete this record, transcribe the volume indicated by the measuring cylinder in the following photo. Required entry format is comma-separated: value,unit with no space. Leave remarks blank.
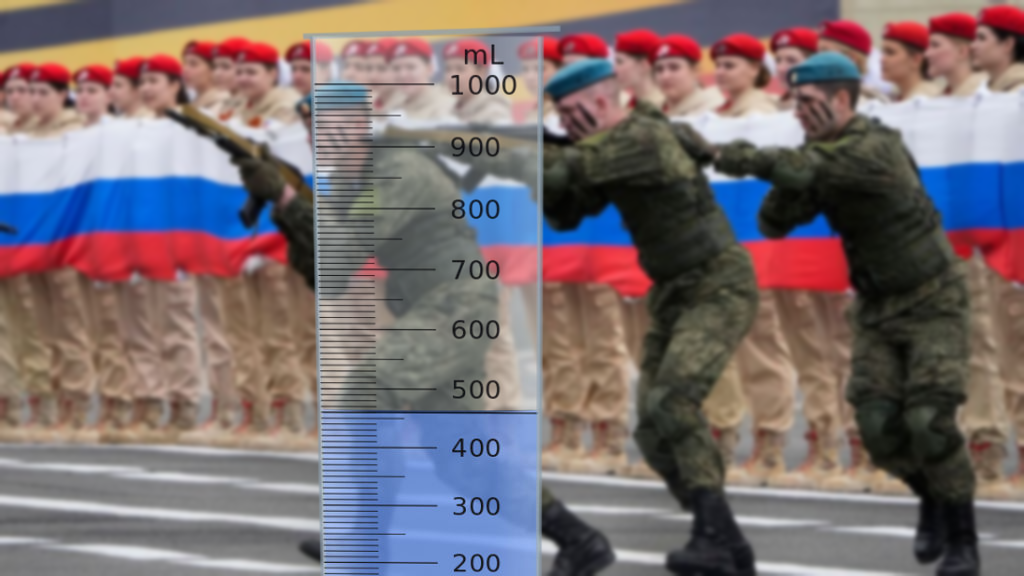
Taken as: 460,mL
